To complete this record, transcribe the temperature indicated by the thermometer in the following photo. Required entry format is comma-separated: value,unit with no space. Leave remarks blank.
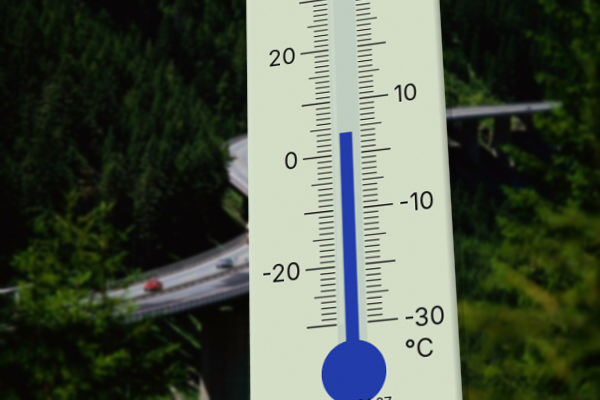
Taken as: 4,°C
